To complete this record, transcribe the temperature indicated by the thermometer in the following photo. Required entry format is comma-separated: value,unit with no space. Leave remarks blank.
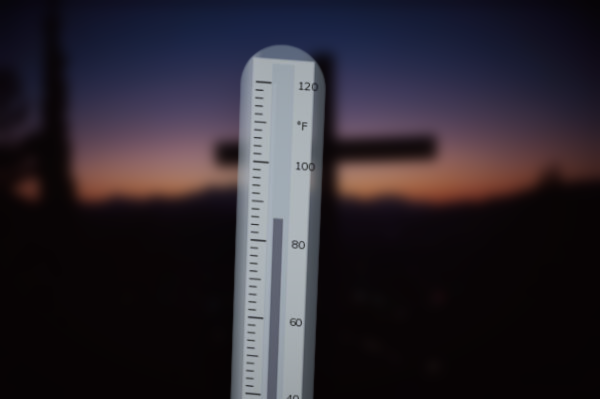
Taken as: 86,°F
